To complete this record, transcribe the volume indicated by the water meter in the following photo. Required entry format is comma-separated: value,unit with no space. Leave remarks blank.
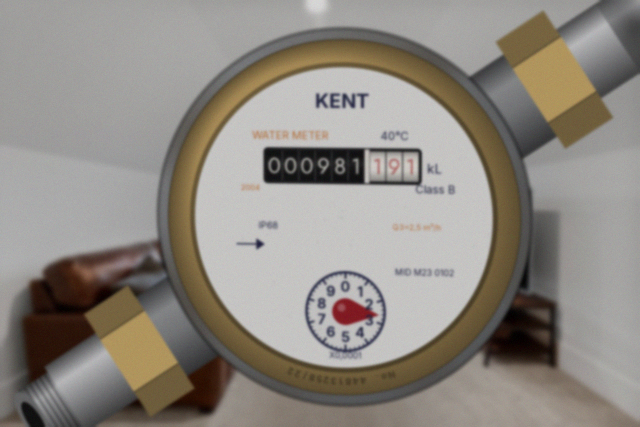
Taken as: 981.1912,kL
